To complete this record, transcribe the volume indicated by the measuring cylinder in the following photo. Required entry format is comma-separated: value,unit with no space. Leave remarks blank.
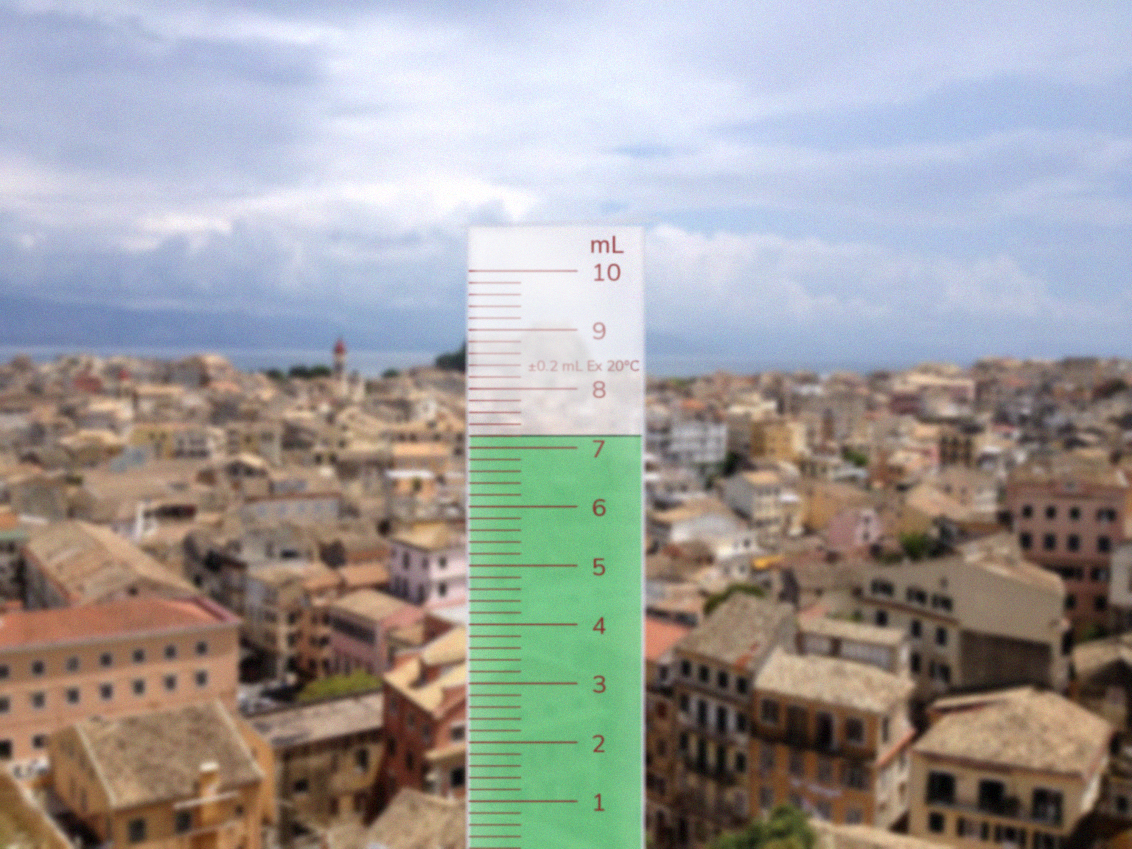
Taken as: 7.2,mL
